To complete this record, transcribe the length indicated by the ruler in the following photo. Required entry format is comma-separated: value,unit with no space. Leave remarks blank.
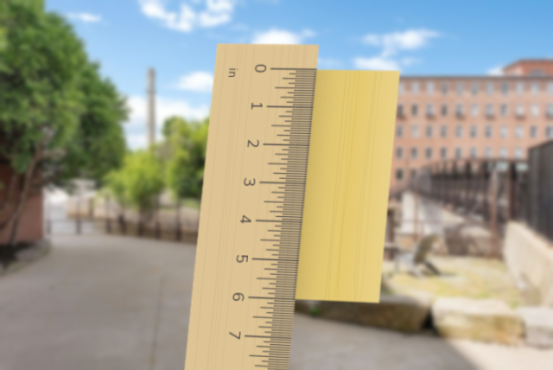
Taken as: 6,in
